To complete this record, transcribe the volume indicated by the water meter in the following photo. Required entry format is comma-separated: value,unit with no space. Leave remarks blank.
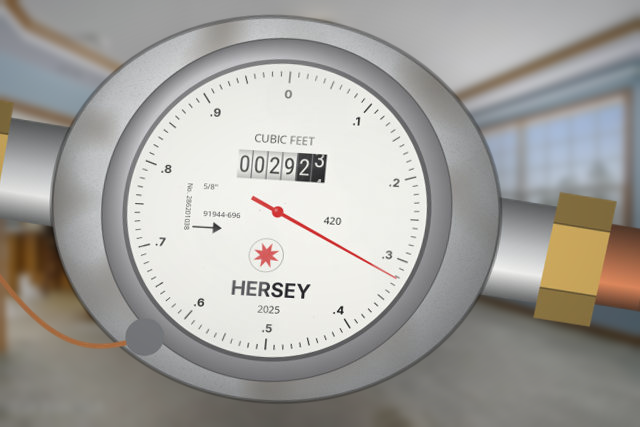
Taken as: 2923.32,ft³
